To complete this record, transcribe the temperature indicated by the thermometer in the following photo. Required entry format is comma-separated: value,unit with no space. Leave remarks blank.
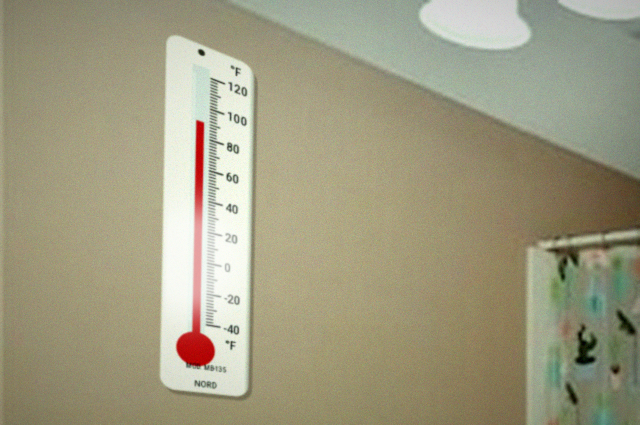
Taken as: 90,°F
